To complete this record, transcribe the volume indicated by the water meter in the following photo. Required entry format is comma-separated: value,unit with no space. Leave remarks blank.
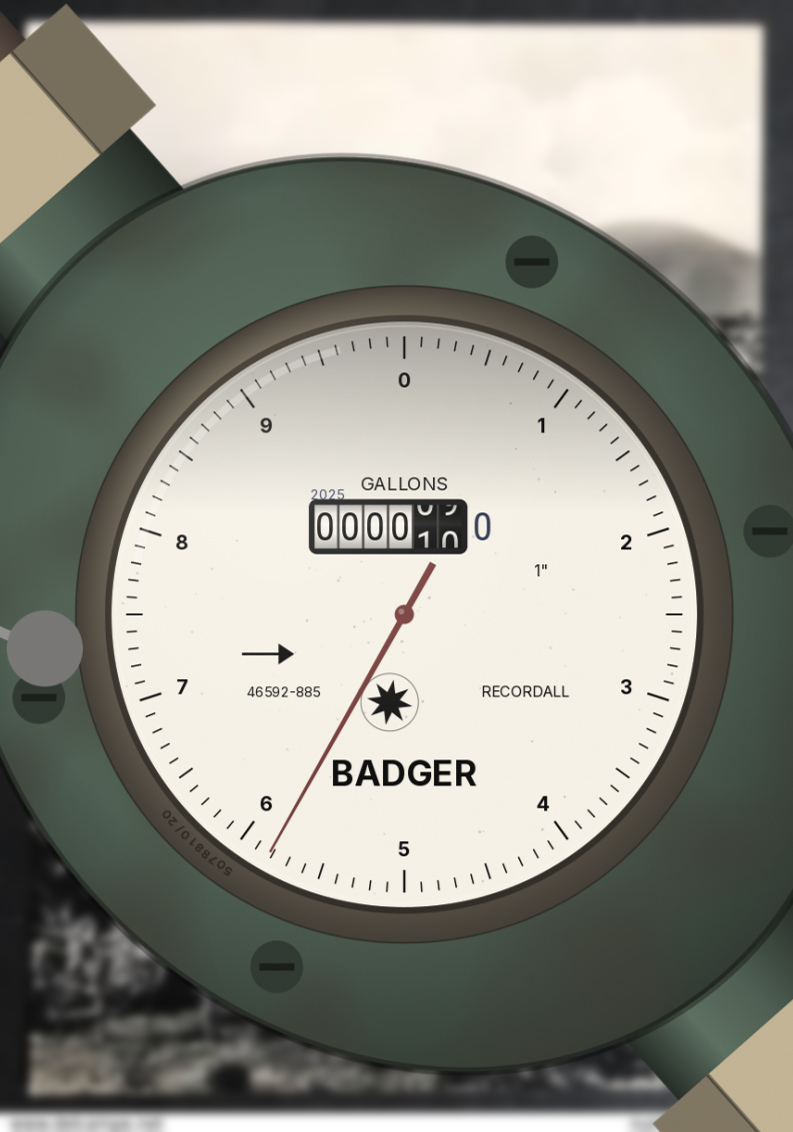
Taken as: 95.8,gal
